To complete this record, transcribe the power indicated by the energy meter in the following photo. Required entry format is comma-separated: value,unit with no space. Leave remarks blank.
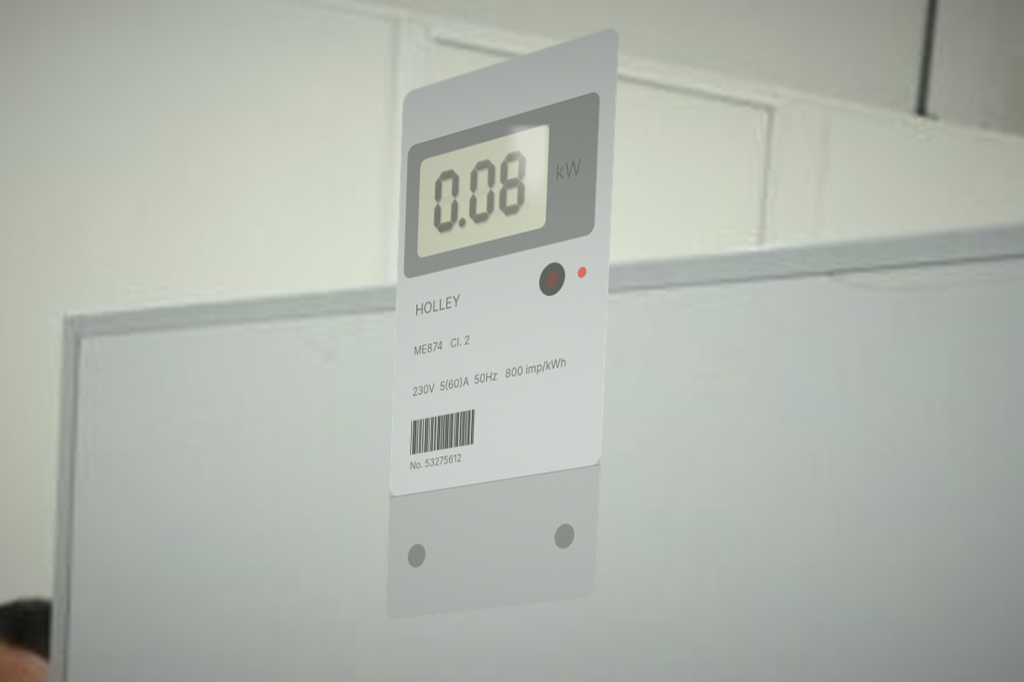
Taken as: 0.08,kW
